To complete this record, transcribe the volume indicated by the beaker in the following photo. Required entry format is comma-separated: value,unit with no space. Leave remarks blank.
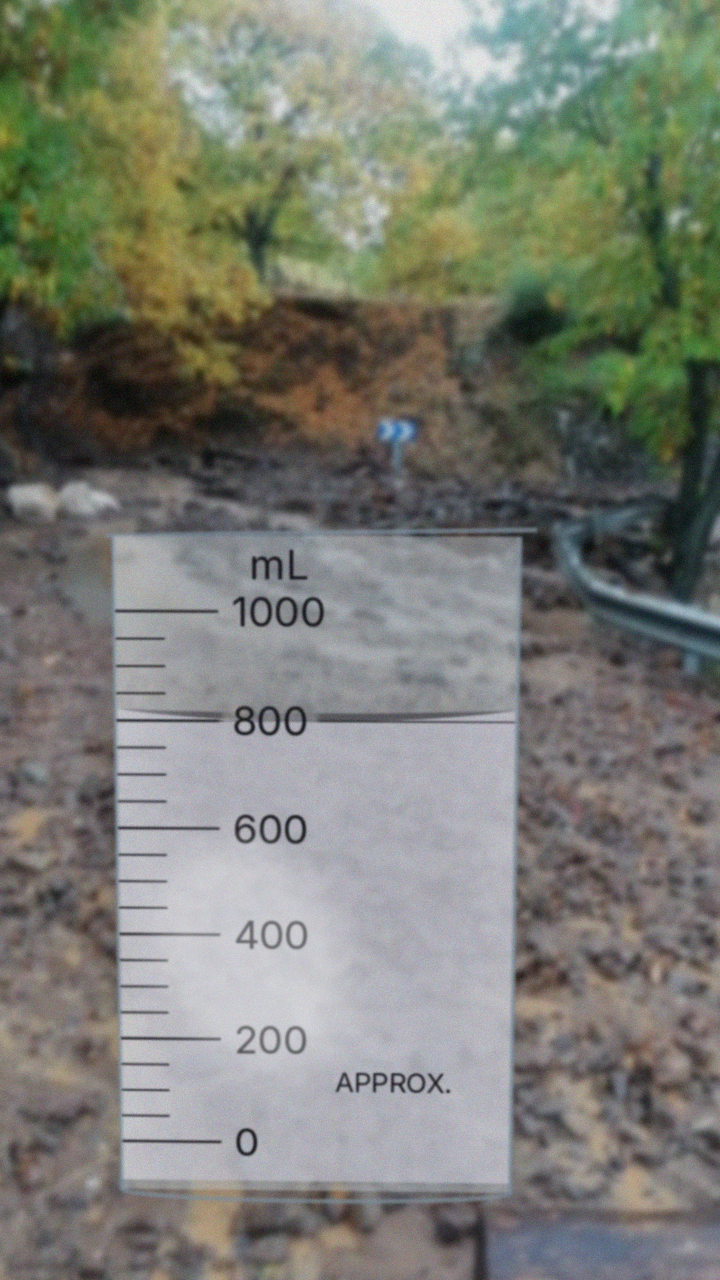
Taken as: 800,mL
